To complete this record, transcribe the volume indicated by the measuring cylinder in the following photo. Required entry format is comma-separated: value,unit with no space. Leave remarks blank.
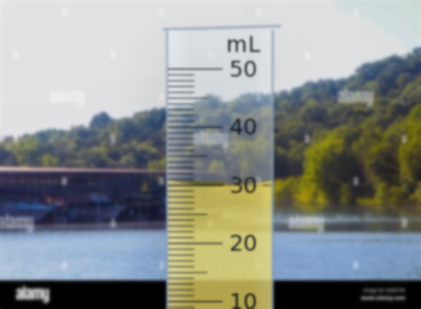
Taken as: 30,mL
